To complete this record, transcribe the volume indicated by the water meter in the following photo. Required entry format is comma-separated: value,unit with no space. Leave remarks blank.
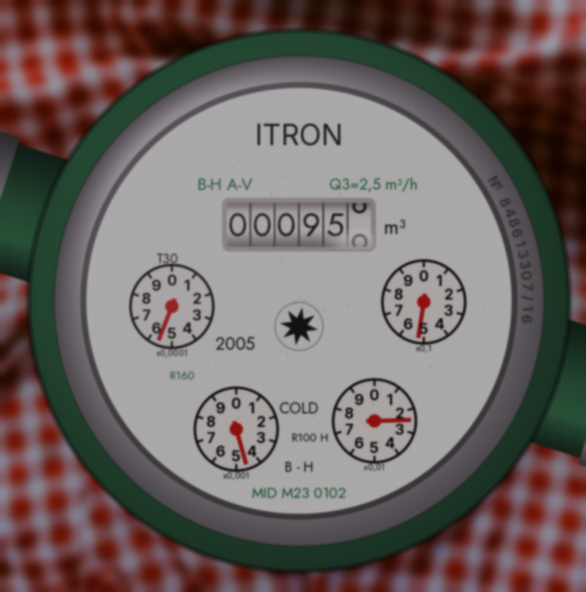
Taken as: 958.5245,m³
